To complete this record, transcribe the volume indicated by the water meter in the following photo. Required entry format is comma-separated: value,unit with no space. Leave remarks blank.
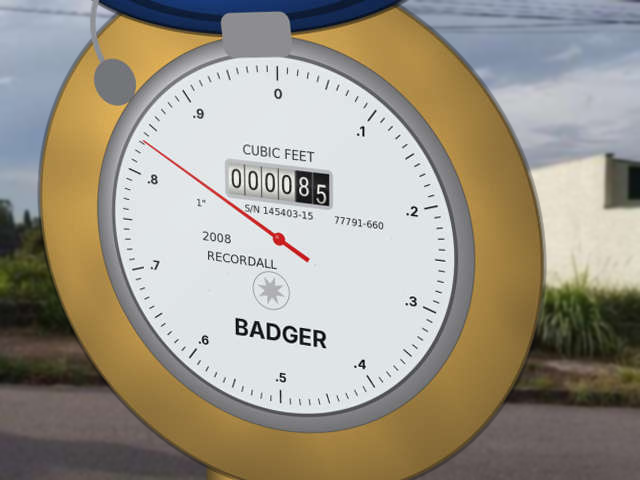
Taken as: 84.83,ft³
